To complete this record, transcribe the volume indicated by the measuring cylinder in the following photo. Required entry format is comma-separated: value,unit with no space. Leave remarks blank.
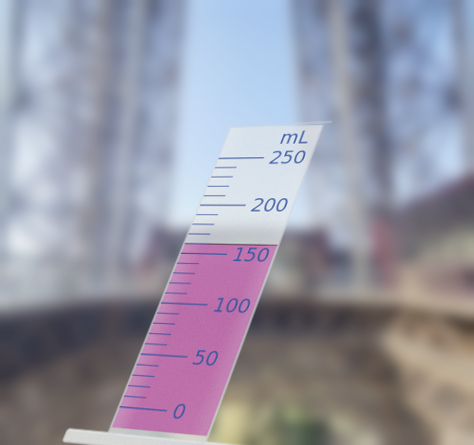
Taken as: 160,mL
